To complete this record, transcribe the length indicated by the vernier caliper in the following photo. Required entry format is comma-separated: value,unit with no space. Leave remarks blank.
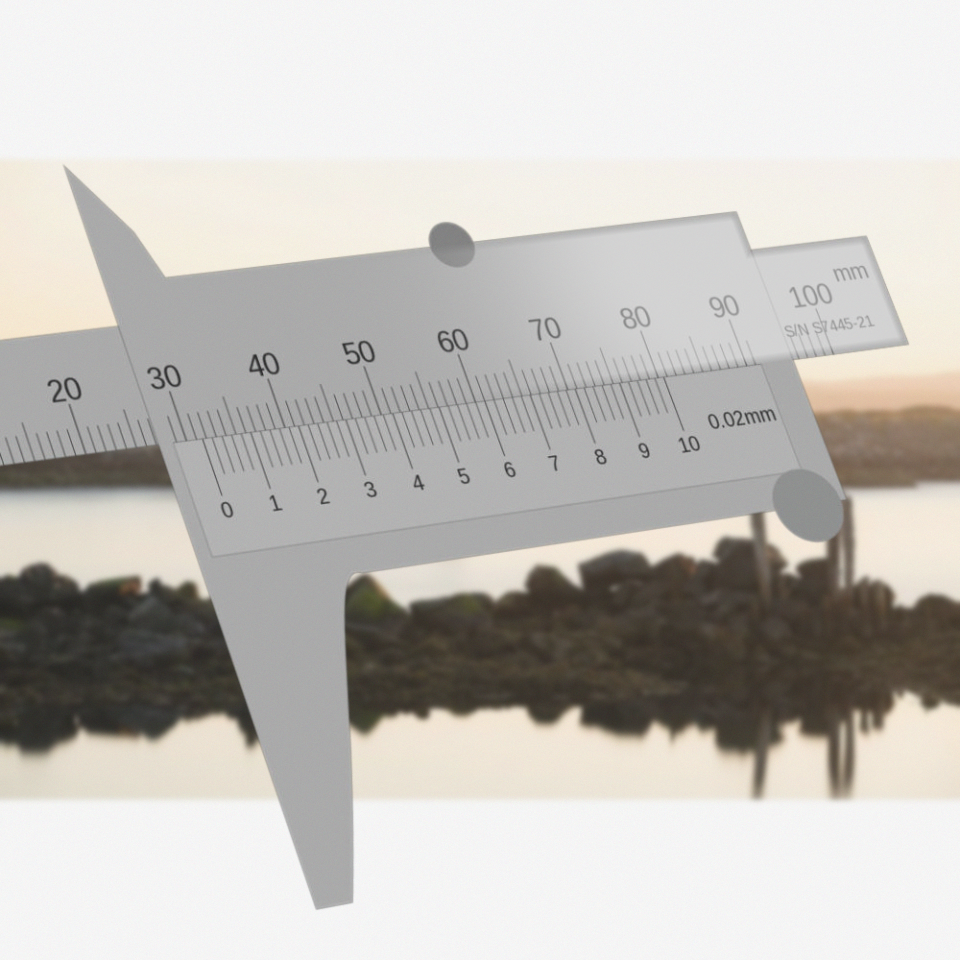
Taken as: 31.6,mm
